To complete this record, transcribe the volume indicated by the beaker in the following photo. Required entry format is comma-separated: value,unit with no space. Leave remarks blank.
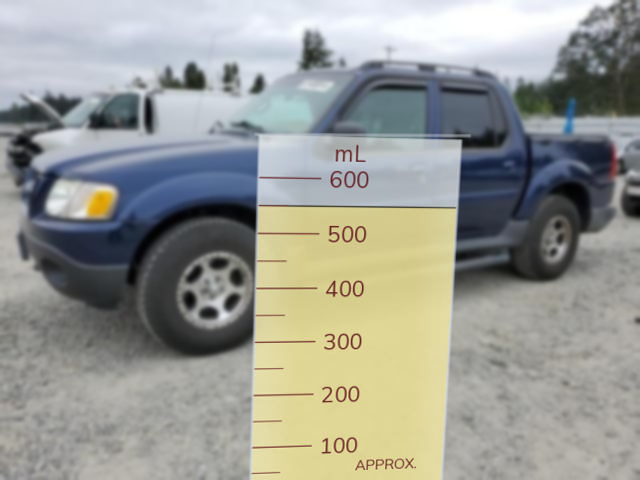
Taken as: 550,mL
